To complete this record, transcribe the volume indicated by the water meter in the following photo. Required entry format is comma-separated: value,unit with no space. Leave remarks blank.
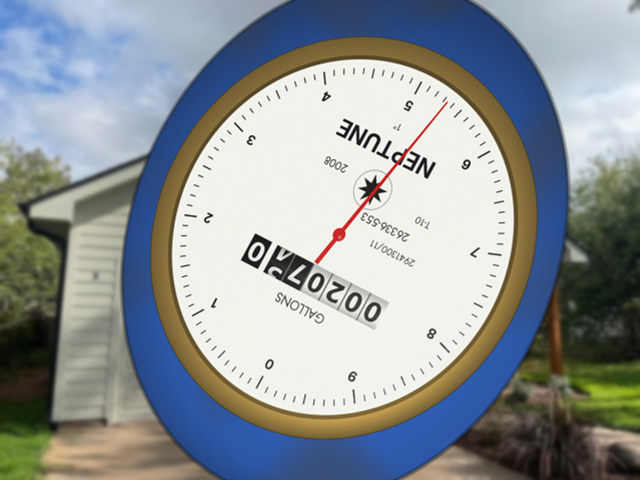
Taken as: 20735.3,gal
